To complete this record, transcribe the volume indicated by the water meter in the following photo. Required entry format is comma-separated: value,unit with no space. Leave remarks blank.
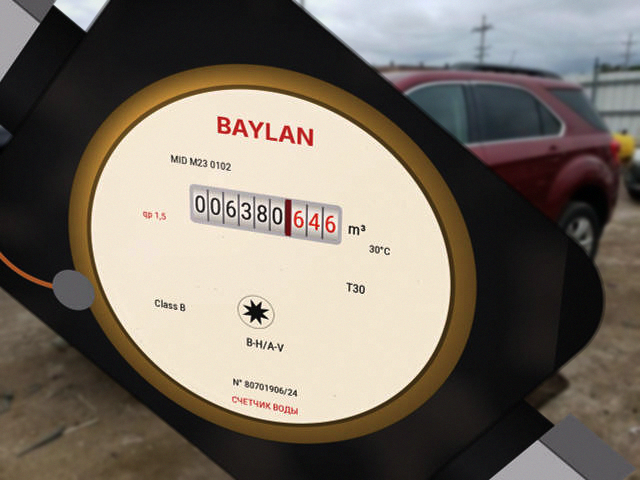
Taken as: 6380.646,m³
